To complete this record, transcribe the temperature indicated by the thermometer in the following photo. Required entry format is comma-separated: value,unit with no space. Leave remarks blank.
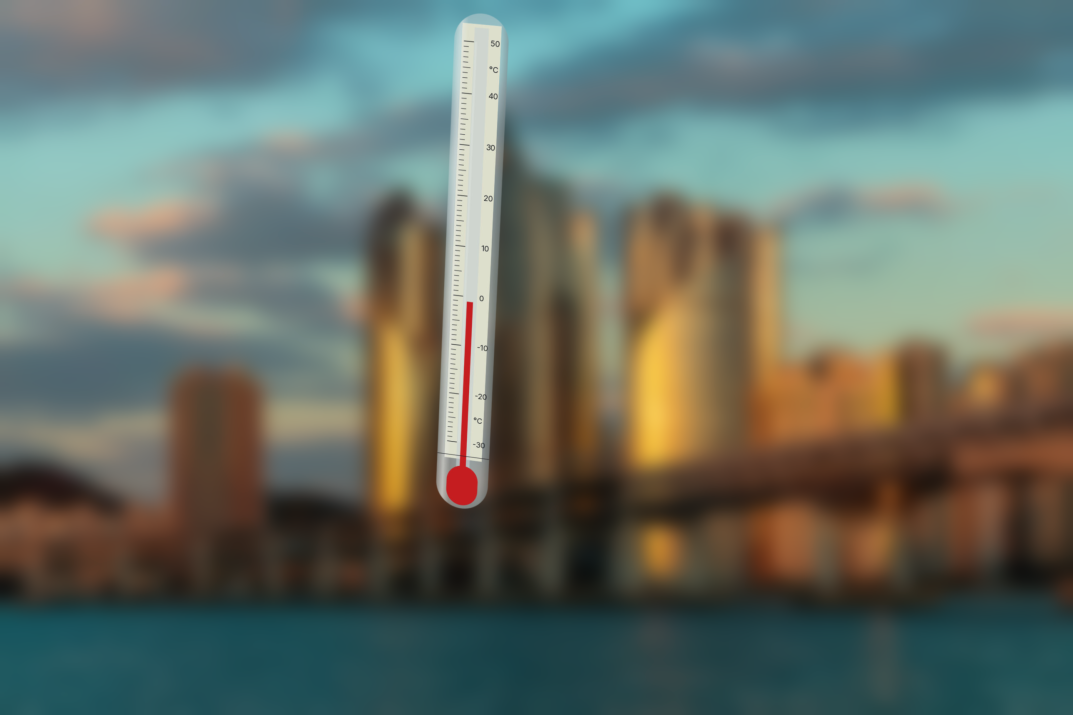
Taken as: -1,°C
